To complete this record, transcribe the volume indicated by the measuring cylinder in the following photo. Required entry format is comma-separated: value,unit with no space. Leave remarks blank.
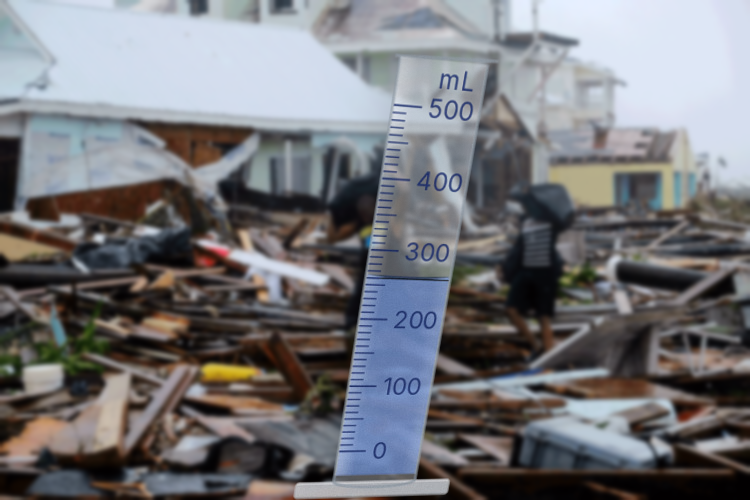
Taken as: 260,mL
